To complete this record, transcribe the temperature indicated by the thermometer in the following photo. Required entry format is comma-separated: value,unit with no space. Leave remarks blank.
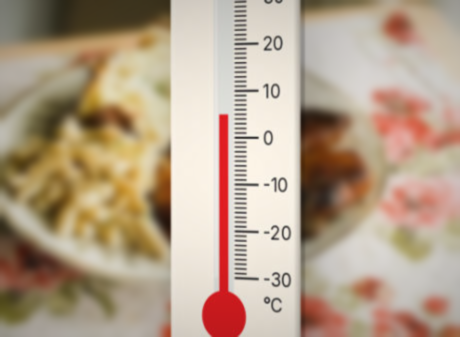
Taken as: 5,°C
